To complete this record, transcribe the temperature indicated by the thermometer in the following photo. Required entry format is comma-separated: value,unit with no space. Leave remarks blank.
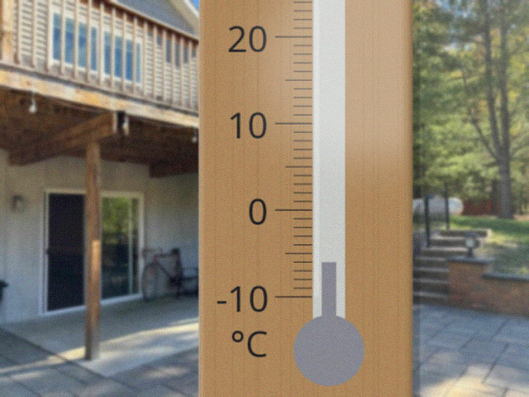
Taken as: -6,°C
